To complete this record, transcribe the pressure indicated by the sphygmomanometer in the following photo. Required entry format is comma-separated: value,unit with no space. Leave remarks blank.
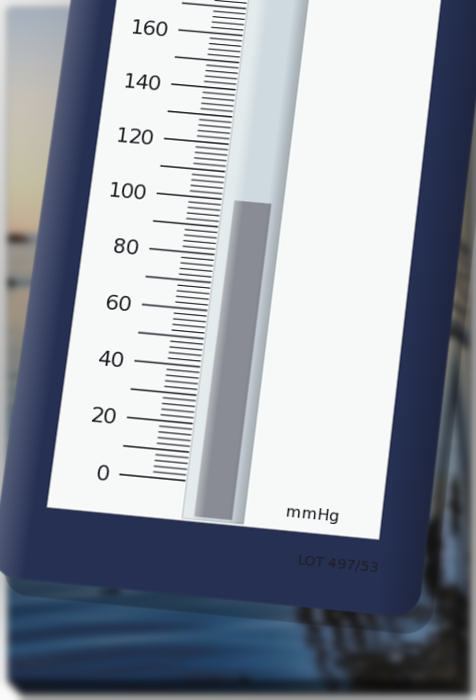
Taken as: 100,mmHg
